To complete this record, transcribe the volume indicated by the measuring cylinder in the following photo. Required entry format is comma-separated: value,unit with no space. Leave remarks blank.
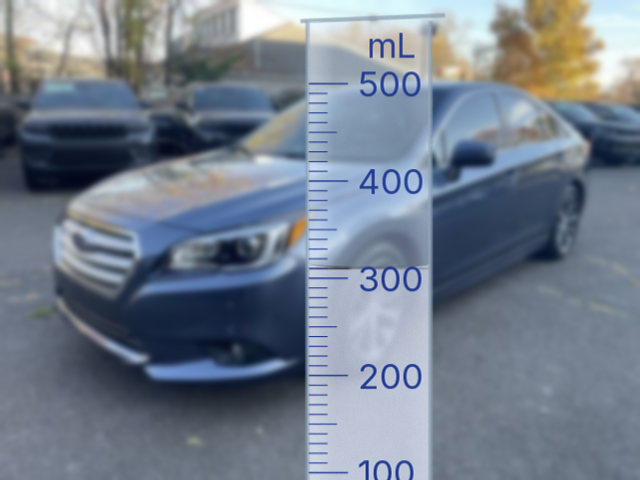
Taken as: 310,mL
